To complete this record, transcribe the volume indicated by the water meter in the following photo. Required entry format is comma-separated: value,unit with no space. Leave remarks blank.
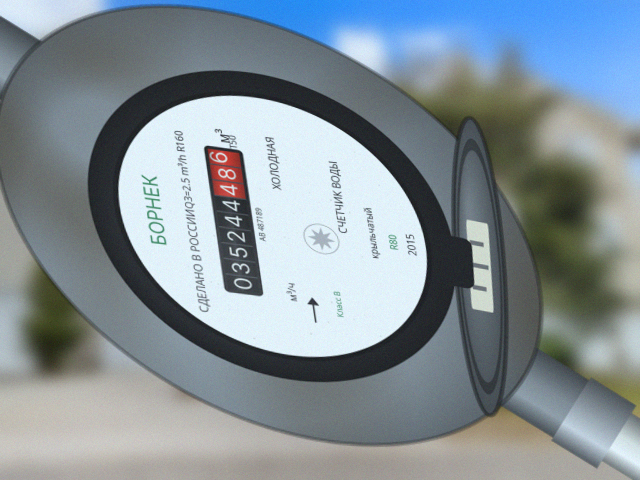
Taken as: 35244.486,m³
